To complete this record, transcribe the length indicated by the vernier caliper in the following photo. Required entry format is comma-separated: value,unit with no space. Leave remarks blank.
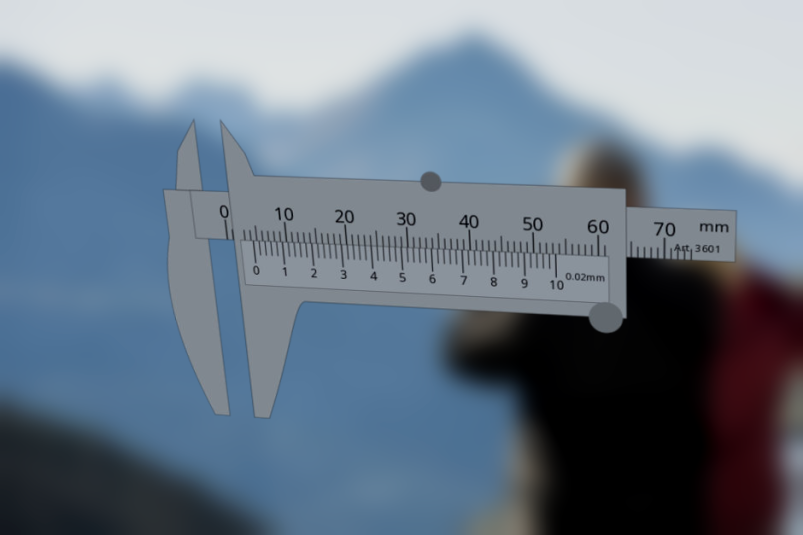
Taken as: 4.4,mm
